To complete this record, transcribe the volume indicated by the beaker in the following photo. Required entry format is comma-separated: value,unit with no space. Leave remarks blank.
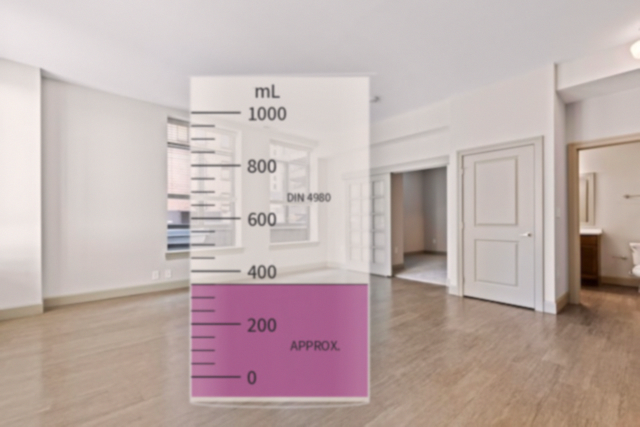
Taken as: 350,mL
